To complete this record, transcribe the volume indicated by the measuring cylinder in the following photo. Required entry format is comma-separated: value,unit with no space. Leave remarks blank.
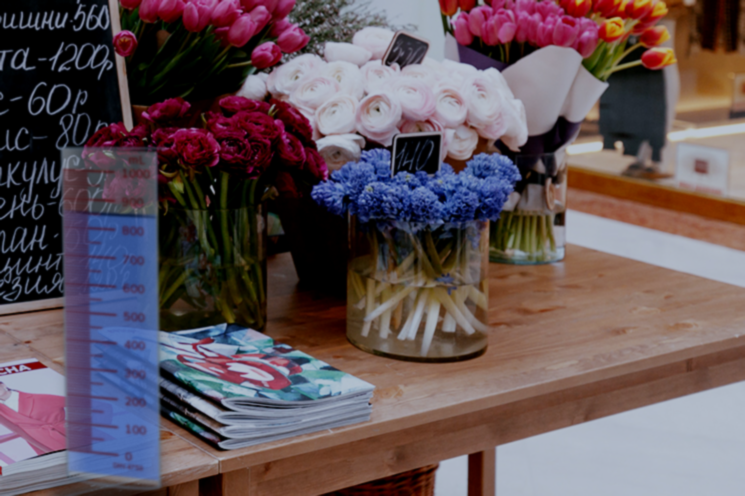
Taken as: 850,mL
